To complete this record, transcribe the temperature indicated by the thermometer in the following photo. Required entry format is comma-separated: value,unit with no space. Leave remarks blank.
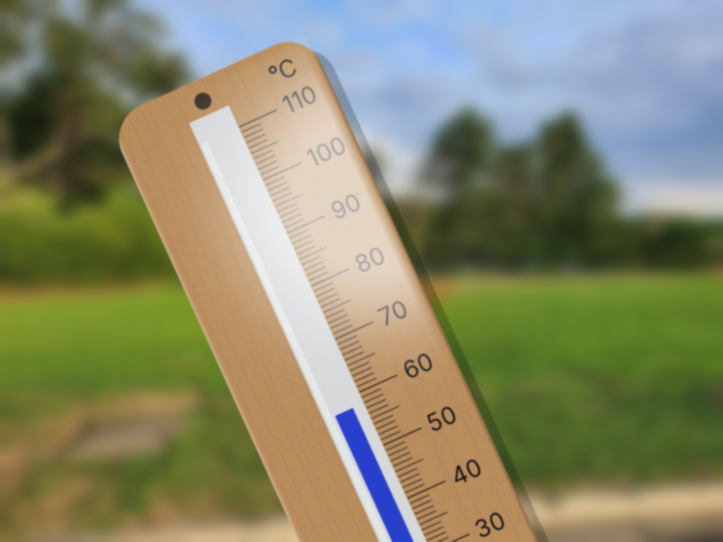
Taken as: 58,°C
